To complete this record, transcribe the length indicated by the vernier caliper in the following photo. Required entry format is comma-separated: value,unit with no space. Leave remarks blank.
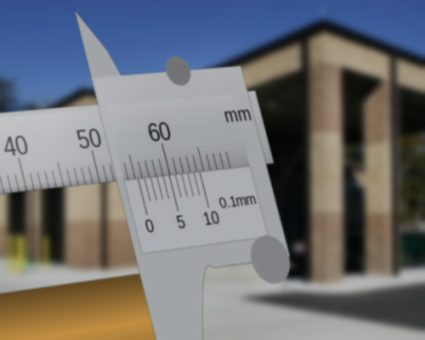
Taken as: 55.4,mm
